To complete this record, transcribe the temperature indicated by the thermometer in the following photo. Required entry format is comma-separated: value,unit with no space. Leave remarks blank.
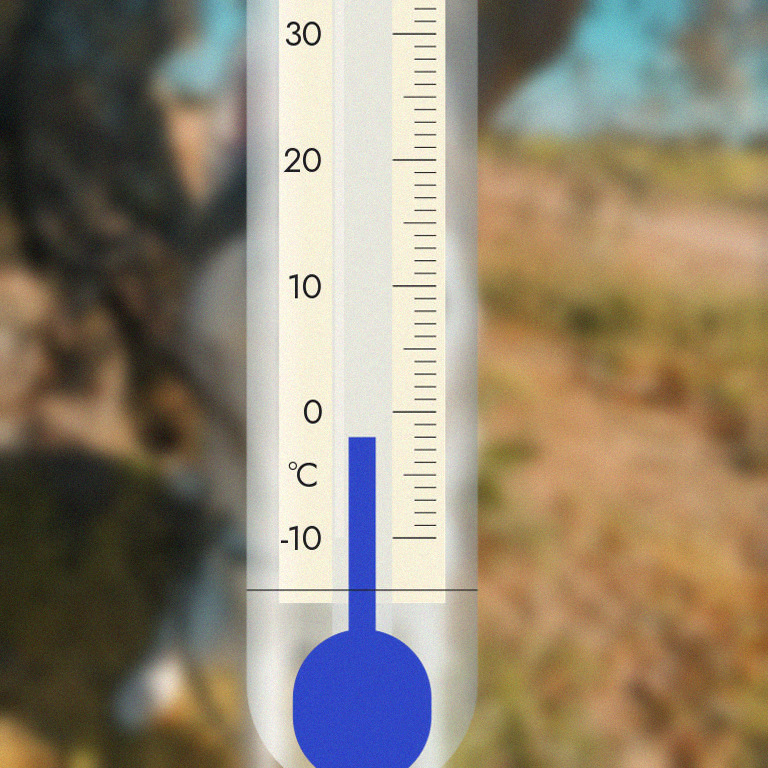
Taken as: -2,°C
